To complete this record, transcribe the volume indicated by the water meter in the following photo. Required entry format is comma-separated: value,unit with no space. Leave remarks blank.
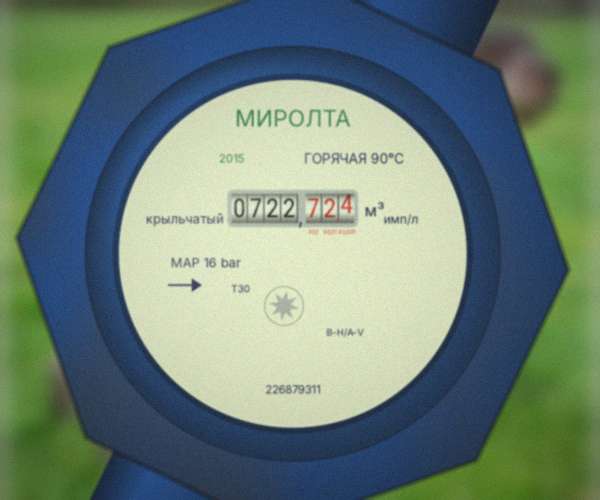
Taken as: 722.724,m³
